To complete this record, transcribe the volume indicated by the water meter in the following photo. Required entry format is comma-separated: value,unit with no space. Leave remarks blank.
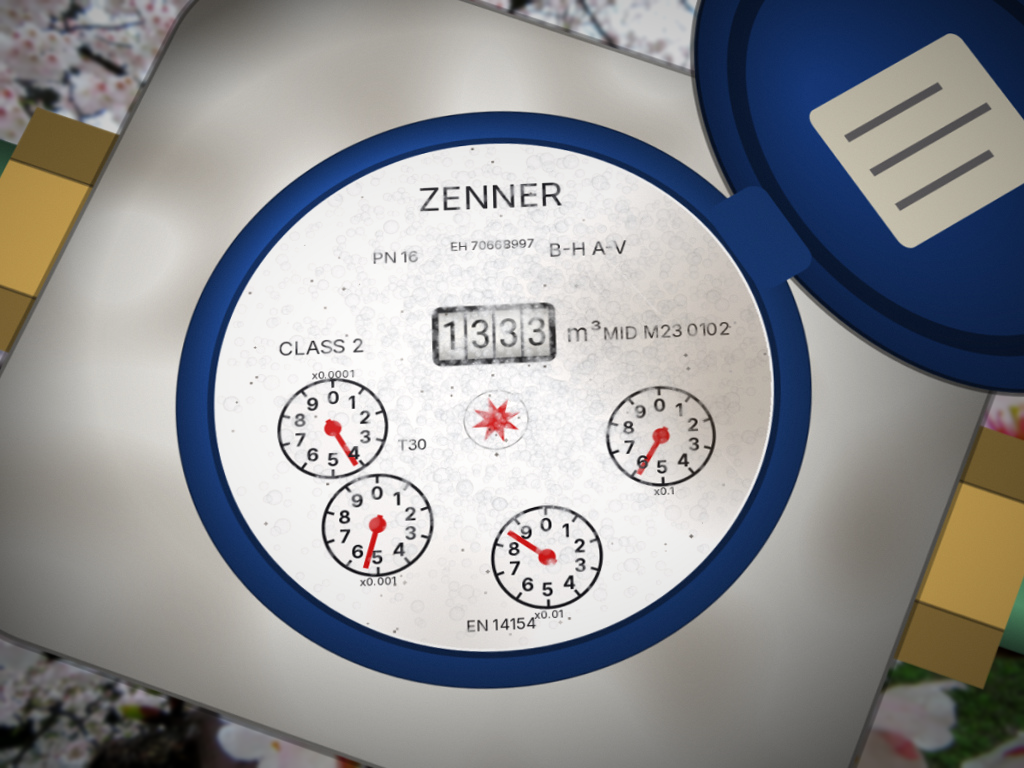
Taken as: 1333.5854,m³
